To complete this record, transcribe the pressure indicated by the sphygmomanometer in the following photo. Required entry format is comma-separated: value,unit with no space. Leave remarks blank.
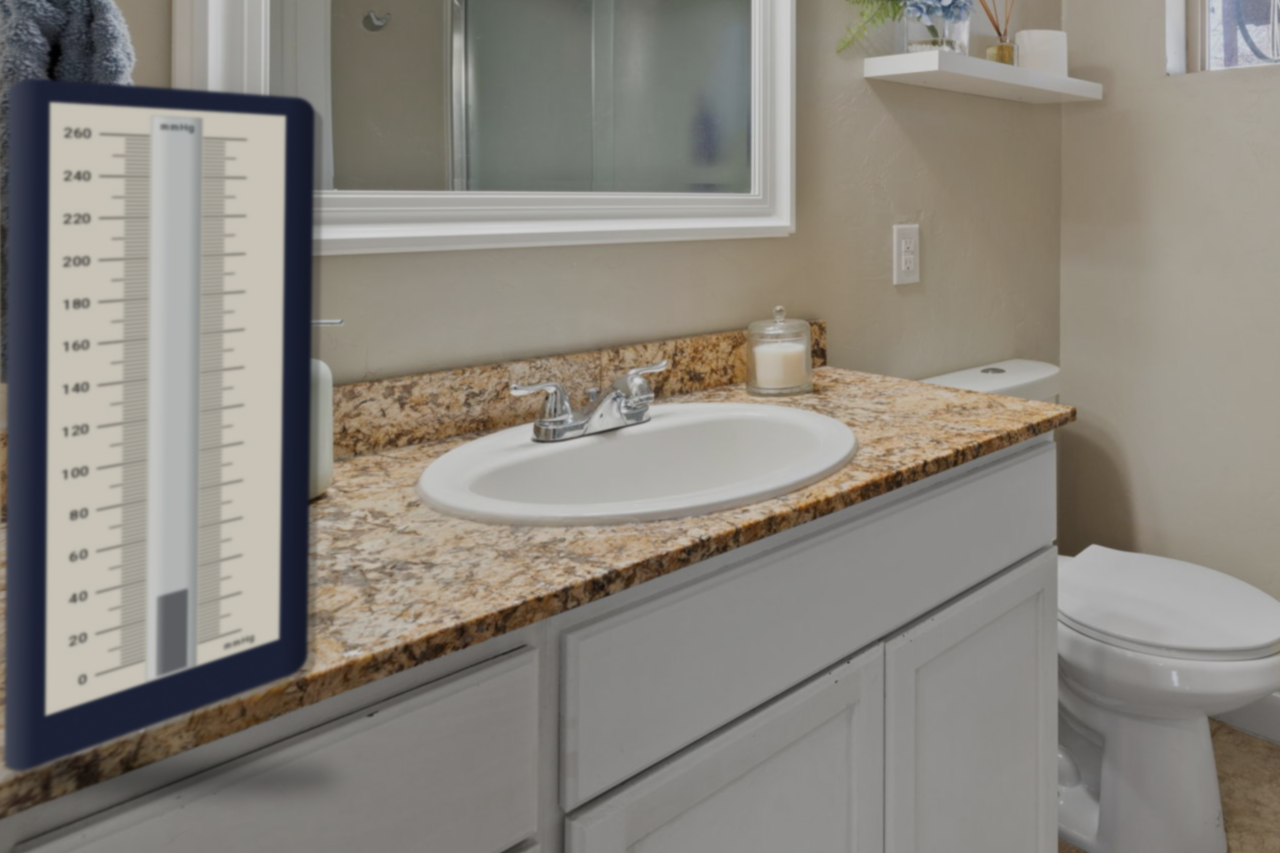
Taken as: 30,mmHg
